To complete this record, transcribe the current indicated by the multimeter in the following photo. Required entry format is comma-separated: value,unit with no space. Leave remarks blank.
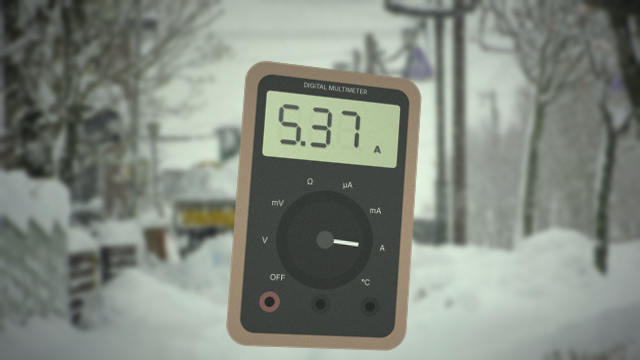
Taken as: 5.37,A
